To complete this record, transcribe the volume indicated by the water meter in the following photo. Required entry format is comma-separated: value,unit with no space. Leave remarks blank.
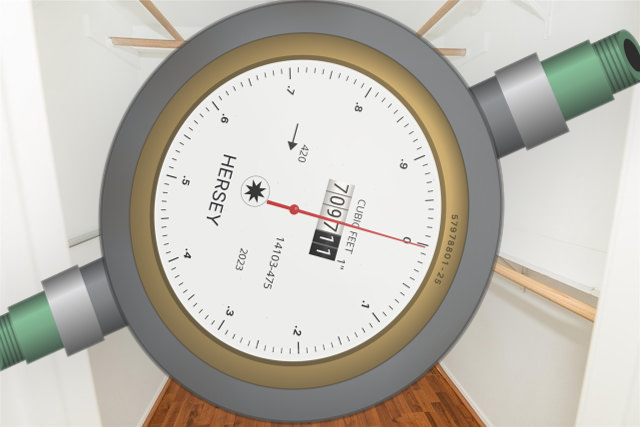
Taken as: 709711.00,ft³
